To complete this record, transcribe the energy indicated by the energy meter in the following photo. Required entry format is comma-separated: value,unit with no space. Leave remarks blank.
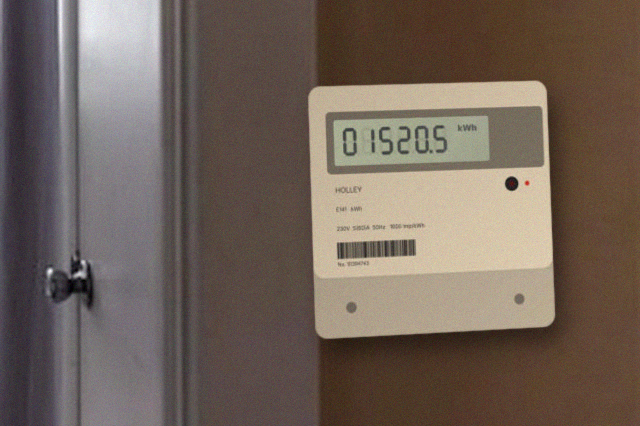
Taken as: 1520.5,kWh
